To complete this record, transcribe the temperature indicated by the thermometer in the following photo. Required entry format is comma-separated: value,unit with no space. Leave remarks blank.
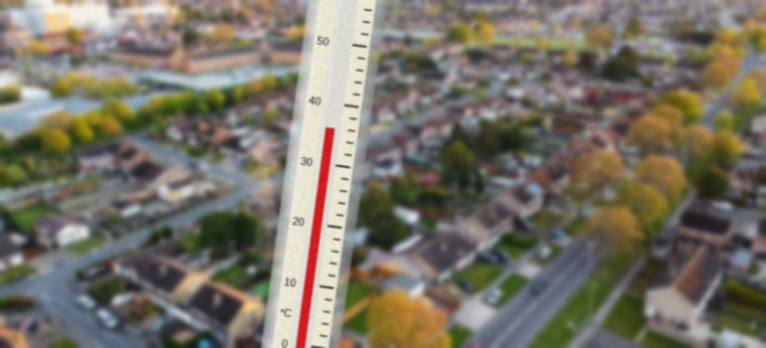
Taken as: 36,°C
